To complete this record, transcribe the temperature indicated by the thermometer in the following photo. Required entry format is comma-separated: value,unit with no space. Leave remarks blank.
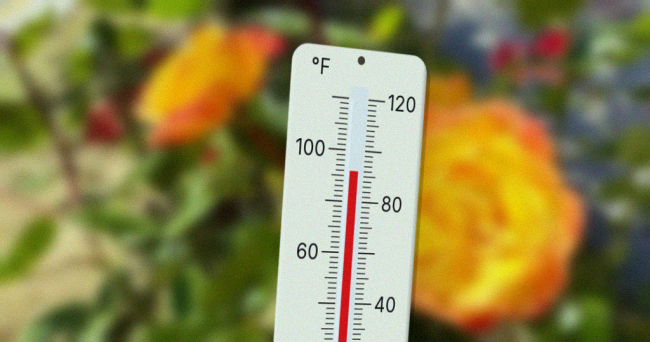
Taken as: 92,°F
